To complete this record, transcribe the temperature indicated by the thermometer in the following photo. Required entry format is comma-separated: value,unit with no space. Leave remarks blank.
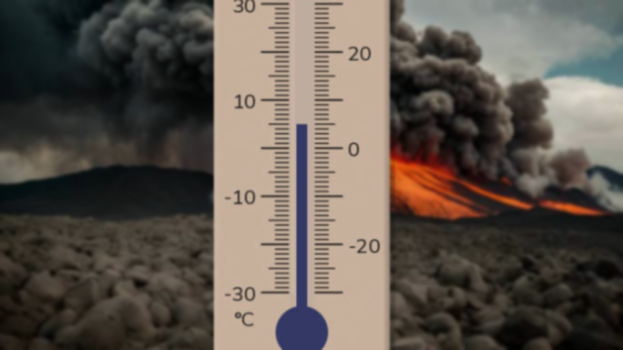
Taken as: 5,°C
